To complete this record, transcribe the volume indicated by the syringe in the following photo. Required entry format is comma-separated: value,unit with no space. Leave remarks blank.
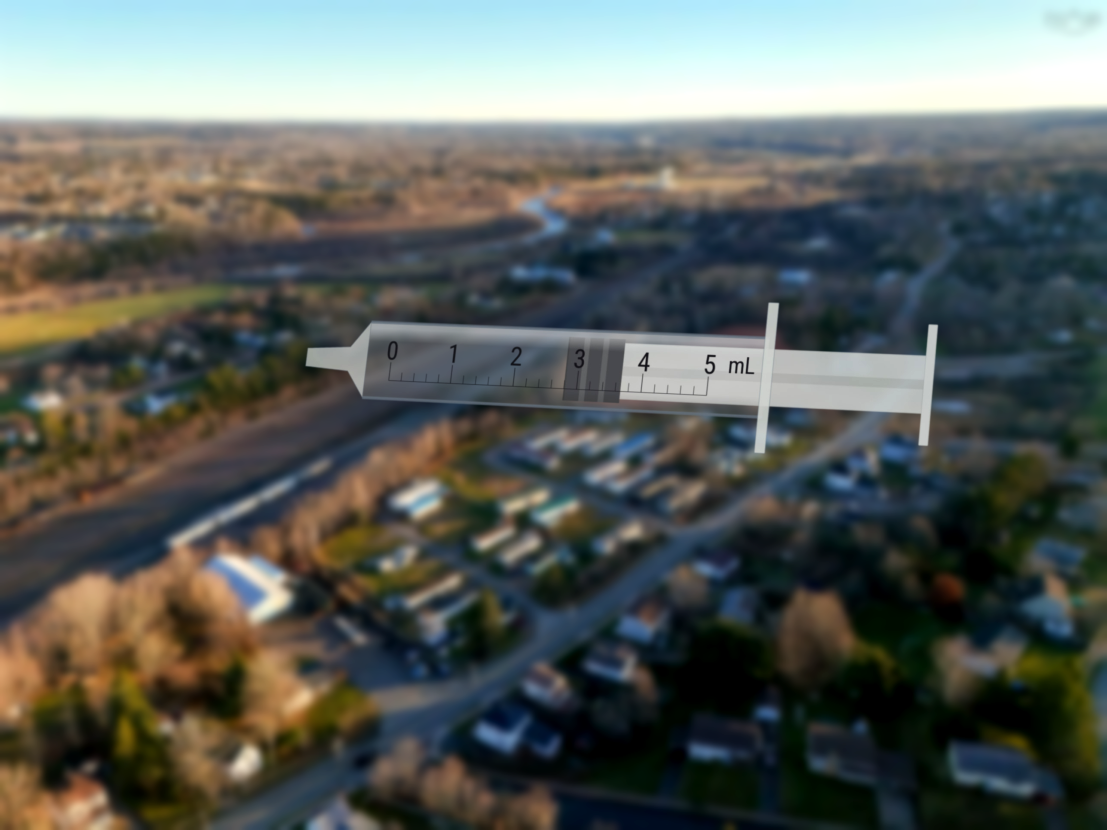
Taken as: 2.8,mL
